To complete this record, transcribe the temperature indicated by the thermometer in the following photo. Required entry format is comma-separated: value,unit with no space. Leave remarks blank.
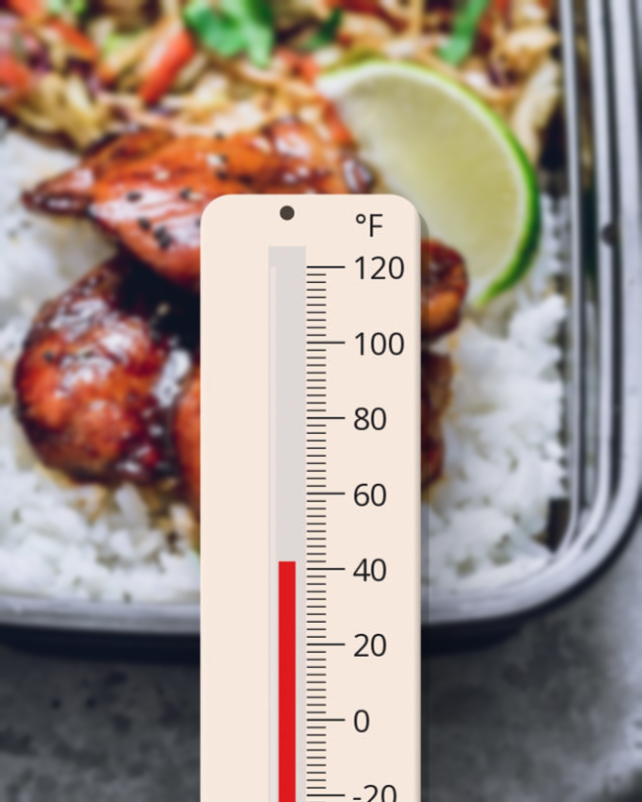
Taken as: 42,°F
